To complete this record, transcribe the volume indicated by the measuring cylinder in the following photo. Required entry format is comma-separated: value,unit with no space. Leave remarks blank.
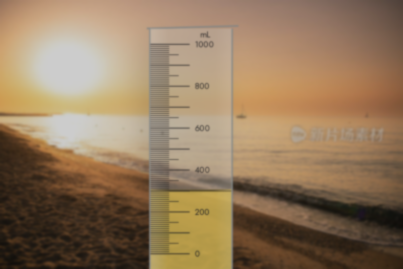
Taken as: 300,mL
